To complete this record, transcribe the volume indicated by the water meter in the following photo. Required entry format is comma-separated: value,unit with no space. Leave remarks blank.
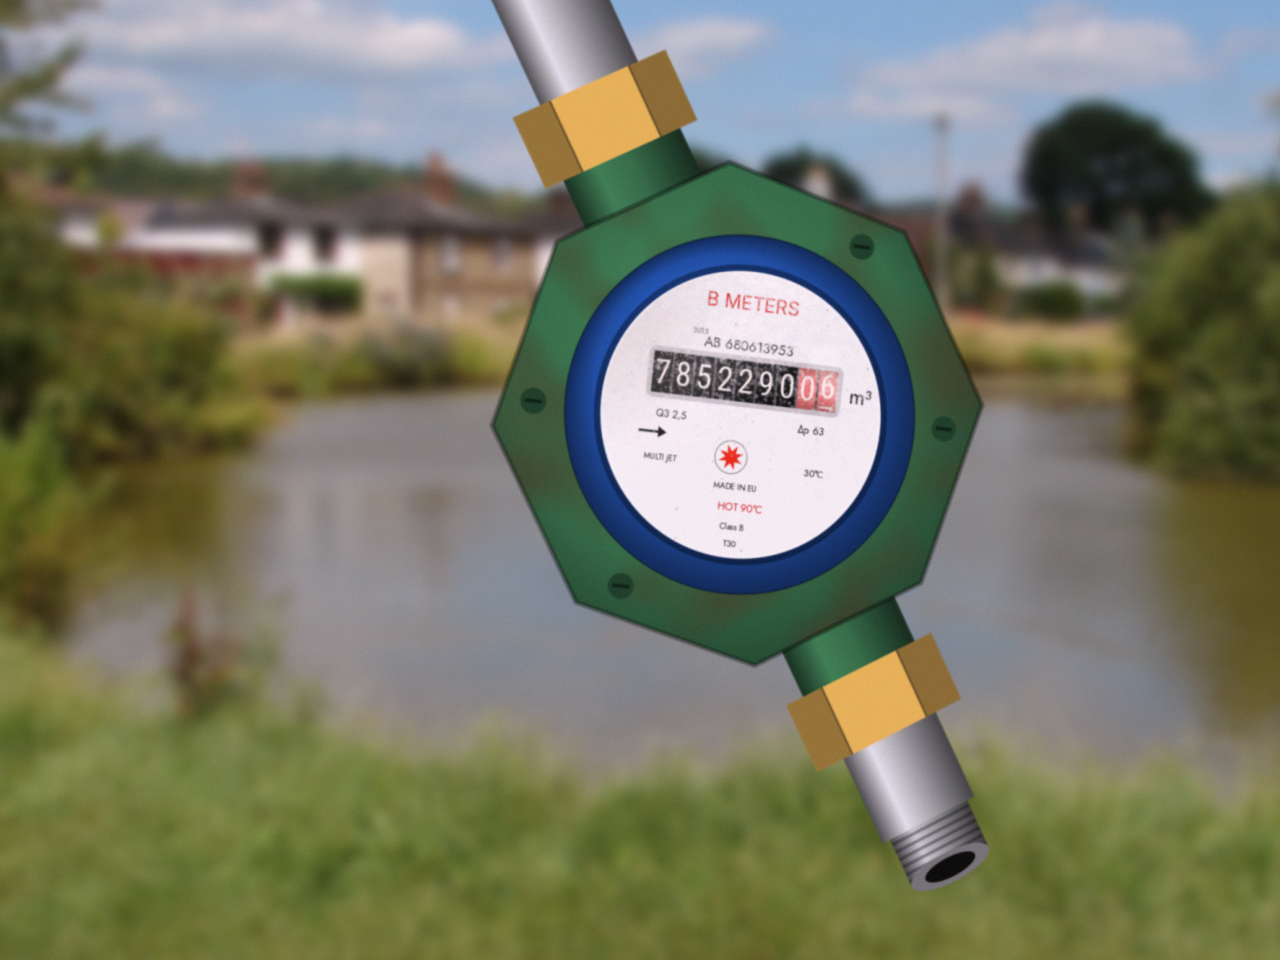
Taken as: 7852290.06,m³
